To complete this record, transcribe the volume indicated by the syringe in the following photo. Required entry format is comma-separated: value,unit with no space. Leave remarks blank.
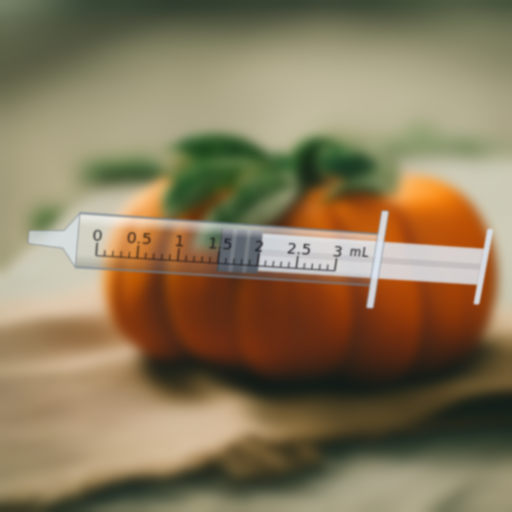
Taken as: 1.5,mL
